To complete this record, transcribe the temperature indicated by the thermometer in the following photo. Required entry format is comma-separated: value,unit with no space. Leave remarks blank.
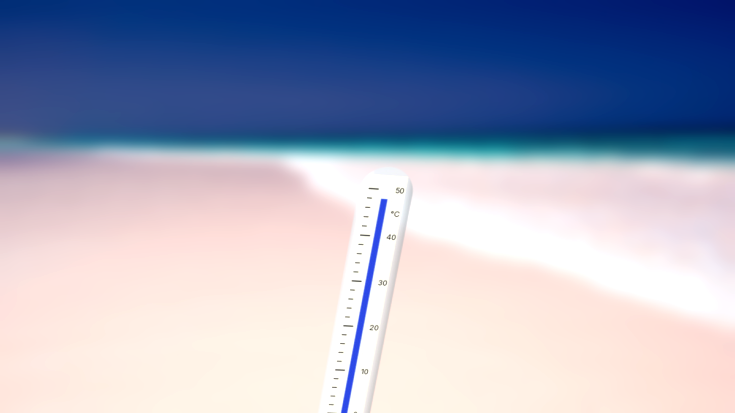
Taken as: 48,°C
